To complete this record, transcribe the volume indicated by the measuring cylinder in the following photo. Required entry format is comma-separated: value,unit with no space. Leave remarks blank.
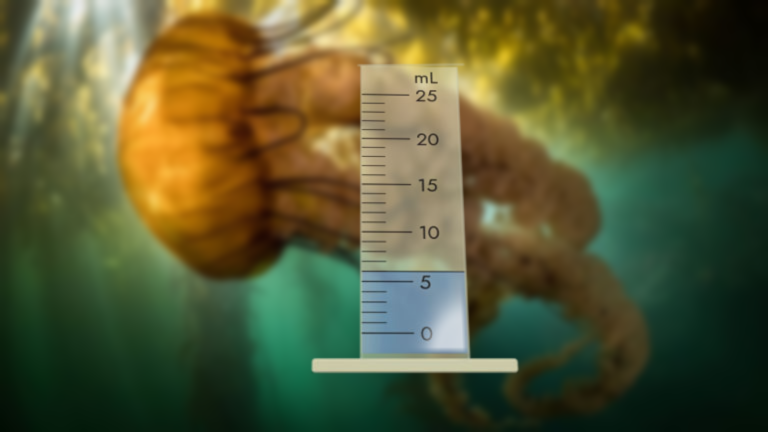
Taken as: 6,mL
